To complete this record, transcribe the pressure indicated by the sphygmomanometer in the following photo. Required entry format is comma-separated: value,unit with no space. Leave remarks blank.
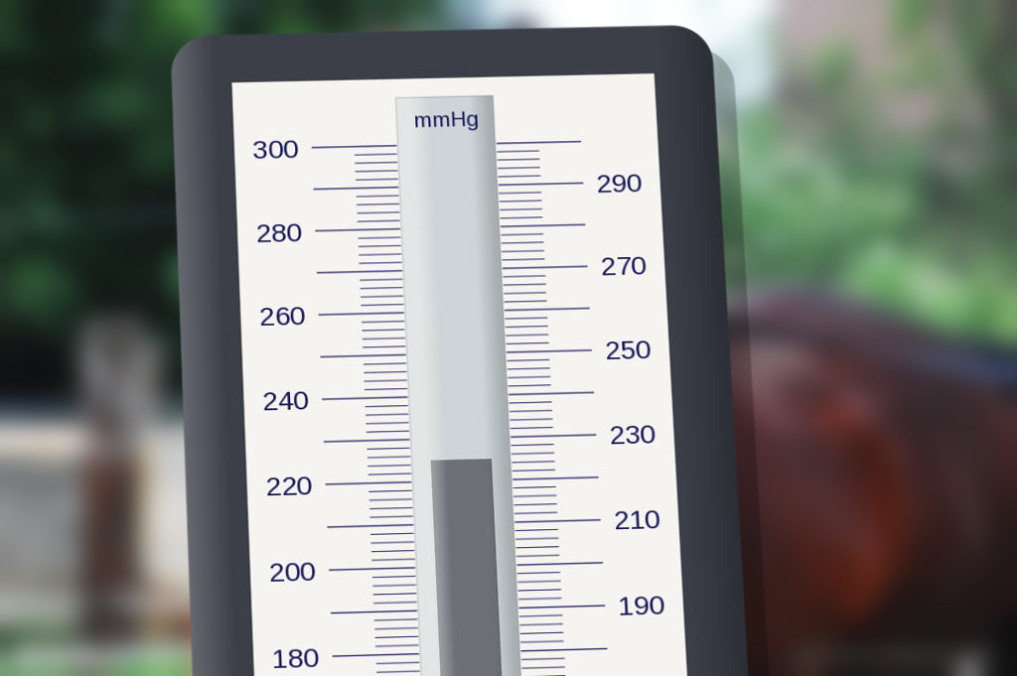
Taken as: 225,mmHg
